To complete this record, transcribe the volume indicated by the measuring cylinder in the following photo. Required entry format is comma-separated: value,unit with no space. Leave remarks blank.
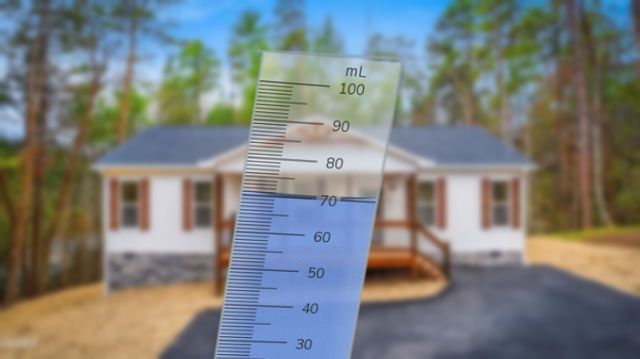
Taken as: 70,mL
